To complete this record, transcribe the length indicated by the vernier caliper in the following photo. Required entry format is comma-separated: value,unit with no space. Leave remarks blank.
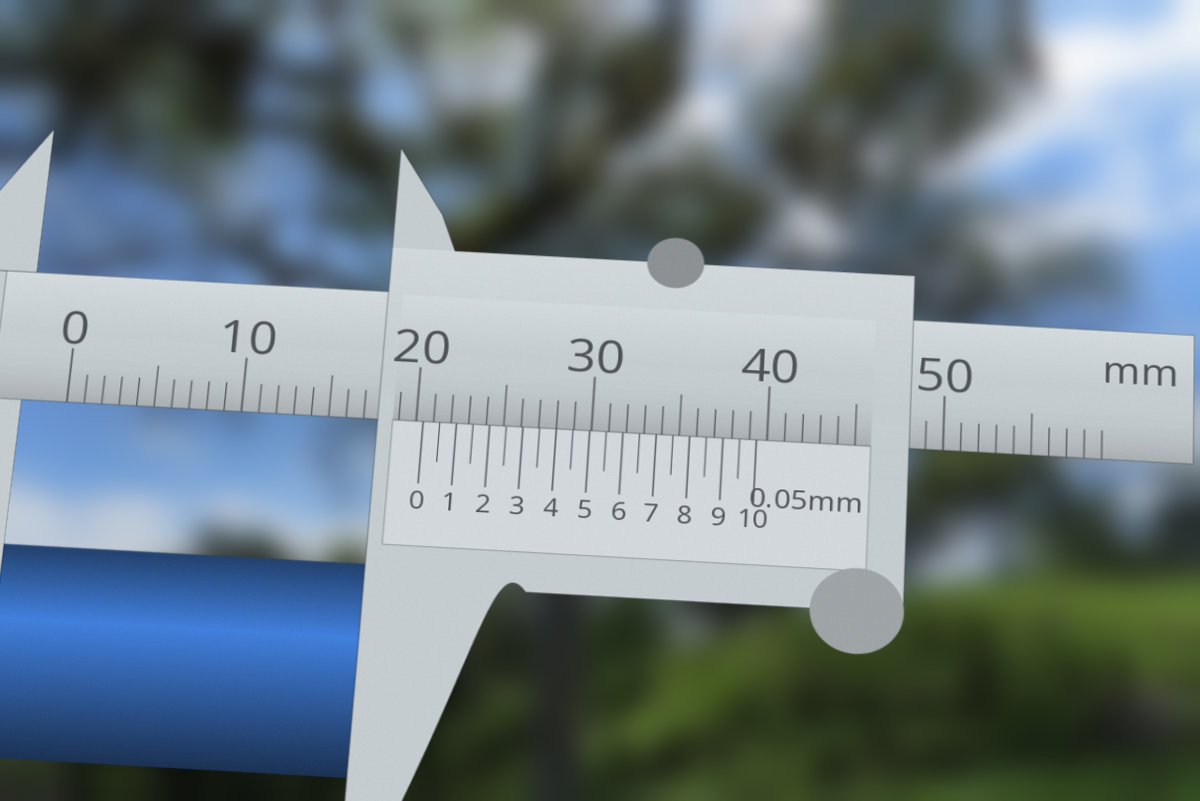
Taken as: 20.4,mm
